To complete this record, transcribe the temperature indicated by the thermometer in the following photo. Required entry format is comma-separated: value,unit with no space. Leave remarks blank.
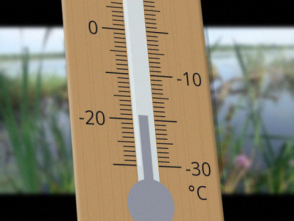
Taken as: -19,°C
